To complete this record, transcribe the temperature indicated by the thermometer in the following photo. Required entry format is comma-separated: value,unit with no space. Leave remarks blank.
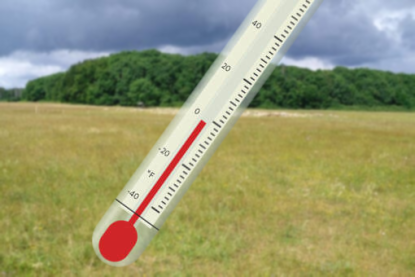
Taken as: -2,°F
